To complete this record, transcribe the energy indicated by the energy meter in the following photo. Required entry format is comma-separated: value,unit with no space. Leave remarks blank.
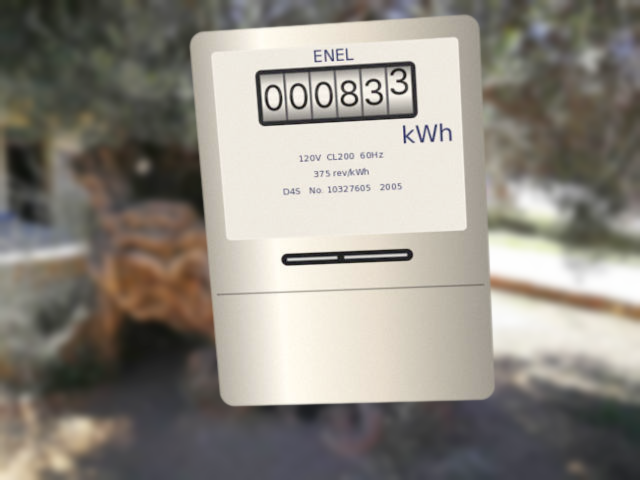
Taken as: 833,kWh
